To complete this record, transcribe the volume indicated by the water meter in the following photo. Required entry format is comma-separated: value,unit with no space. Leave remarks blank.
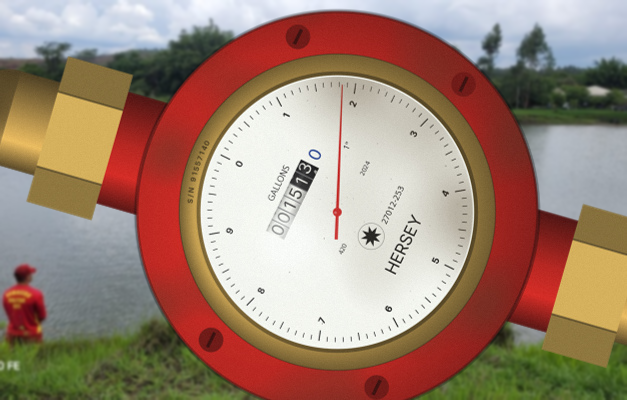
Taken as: 15131.8,gal
